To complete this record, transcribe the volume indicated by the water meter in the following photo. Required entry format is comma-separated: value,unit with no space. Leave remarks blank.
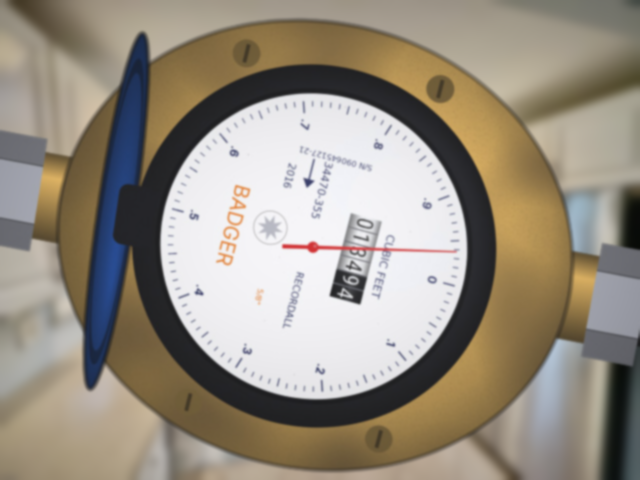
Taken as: 13493.96,ft³
